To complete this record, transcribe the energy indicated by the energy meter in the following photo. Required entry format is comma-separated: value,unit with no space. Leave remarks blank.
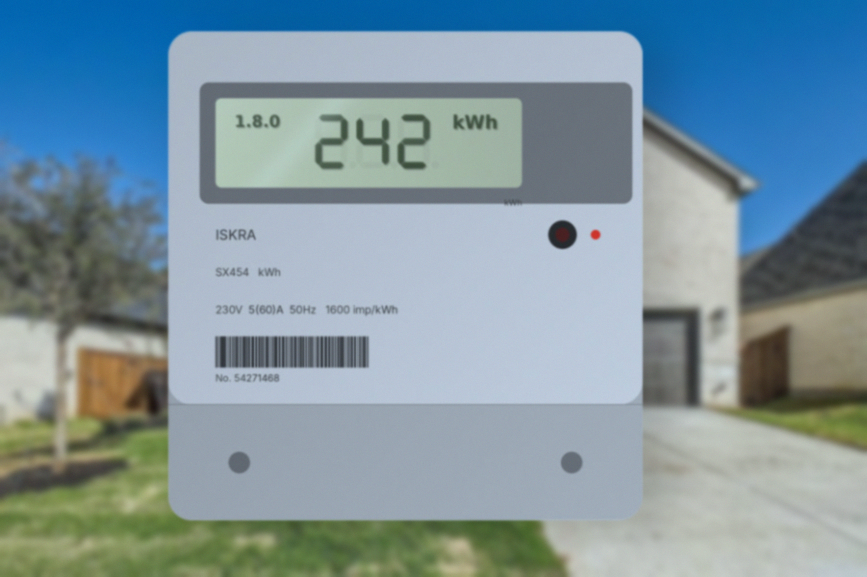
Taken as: 242,kWh
